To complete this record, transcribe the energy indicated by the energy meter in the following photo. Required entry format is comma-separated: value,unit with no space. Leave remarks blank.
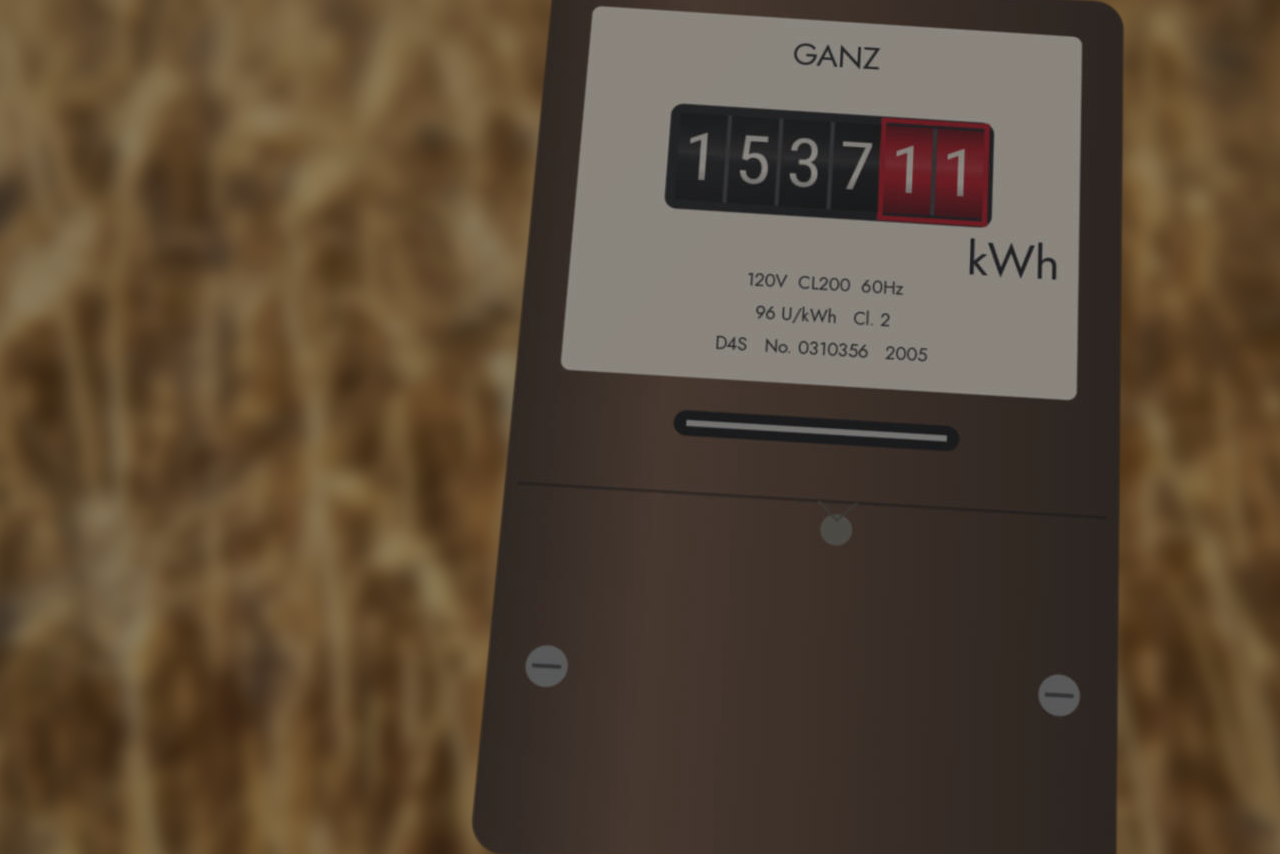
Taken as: 1537.11,kWh
